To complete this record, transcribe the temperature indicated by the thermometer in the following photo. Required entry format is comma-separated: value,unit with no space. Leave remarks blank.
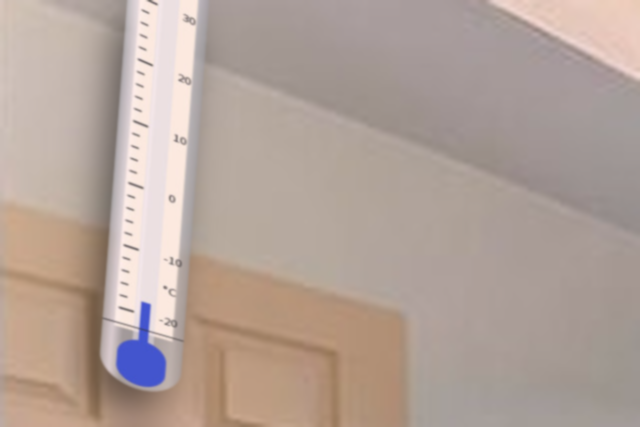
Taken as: -18,°C
